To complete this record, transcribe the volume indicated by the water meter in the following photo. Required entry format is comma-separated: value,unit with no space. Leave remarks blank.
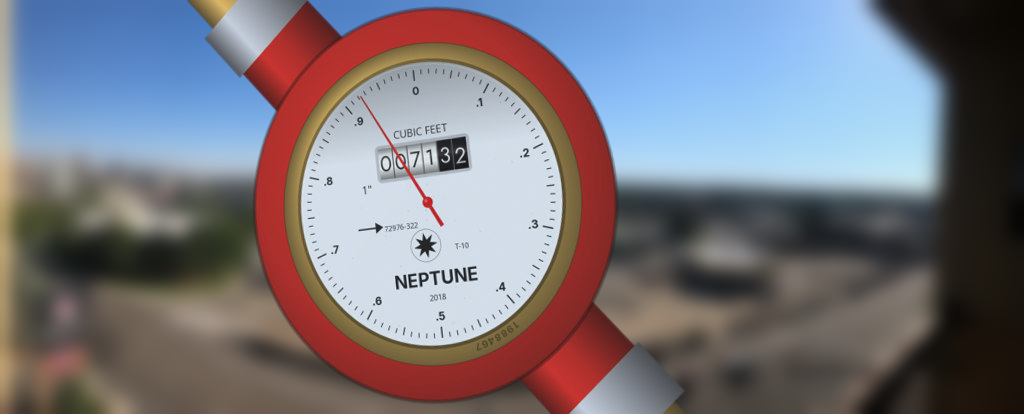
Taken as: 7131.92,ft³
